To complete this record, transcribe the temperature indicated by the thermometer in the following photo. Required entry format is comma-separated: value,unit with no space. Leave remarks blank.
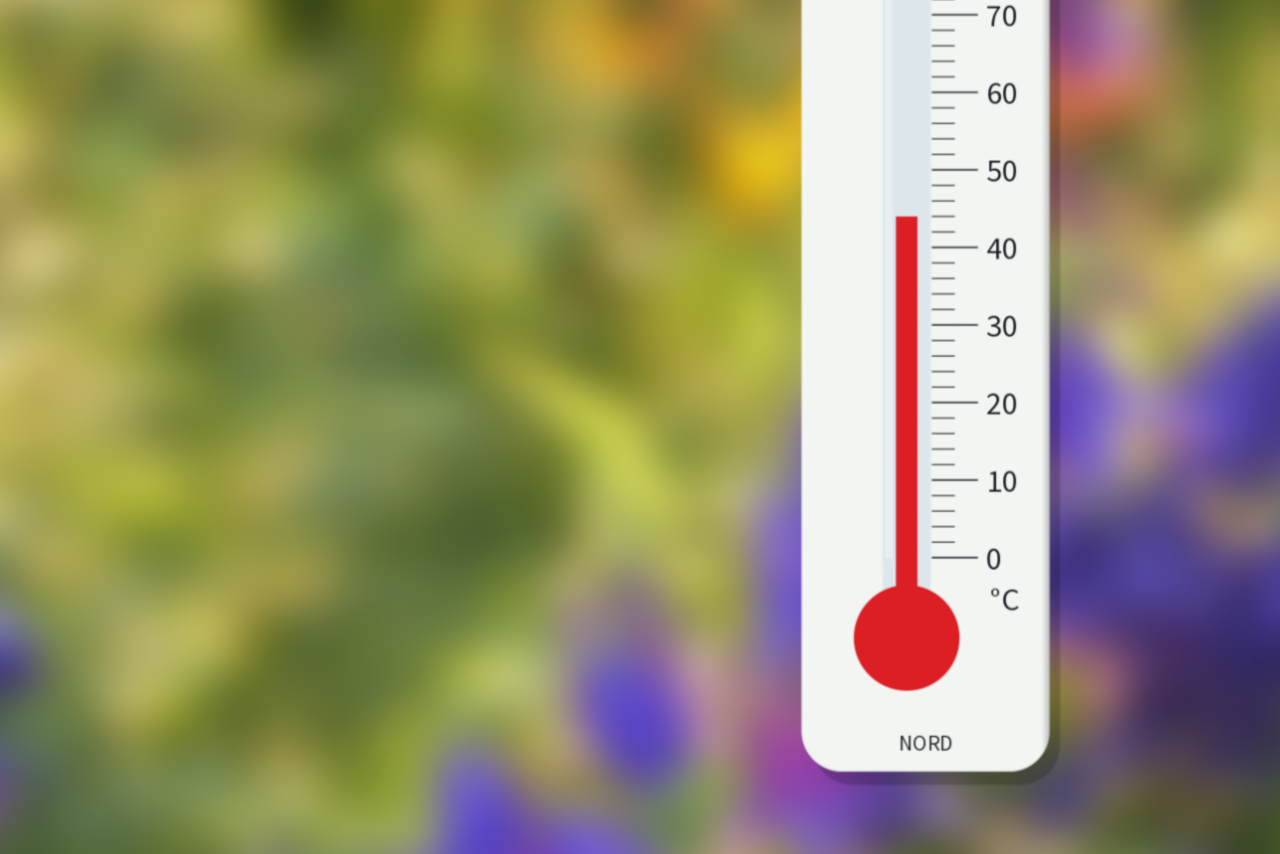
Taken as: 44,°C
